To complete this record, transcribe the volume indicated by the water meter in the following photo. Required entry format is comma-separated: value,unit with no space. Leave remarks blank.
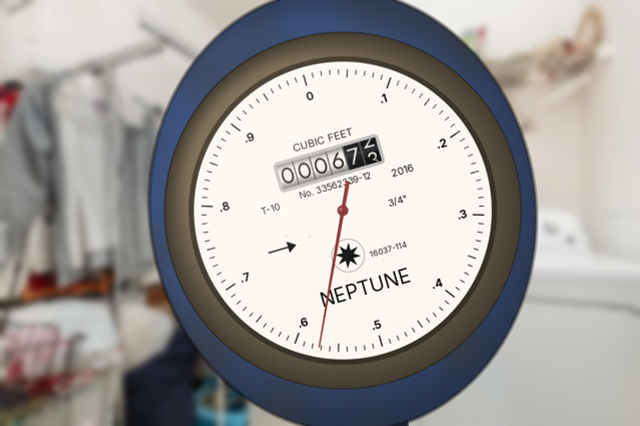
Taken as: 672.57,ft³
